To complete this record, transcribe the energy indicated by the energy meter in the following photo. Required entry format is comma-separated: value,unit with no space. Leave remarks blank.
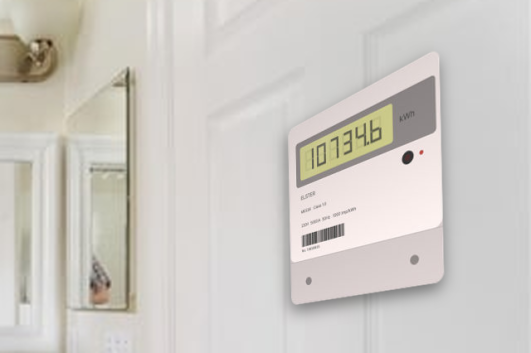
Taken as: 10734.6,kWh
